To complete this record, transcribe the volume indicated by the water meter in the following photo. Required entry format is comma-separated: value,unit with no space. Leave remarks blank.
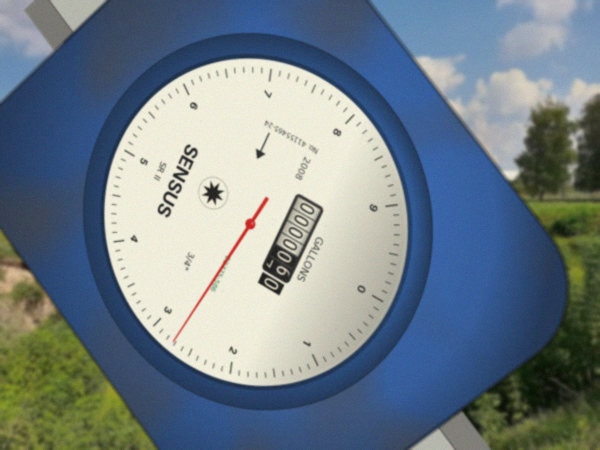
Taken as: 62.7,gal
